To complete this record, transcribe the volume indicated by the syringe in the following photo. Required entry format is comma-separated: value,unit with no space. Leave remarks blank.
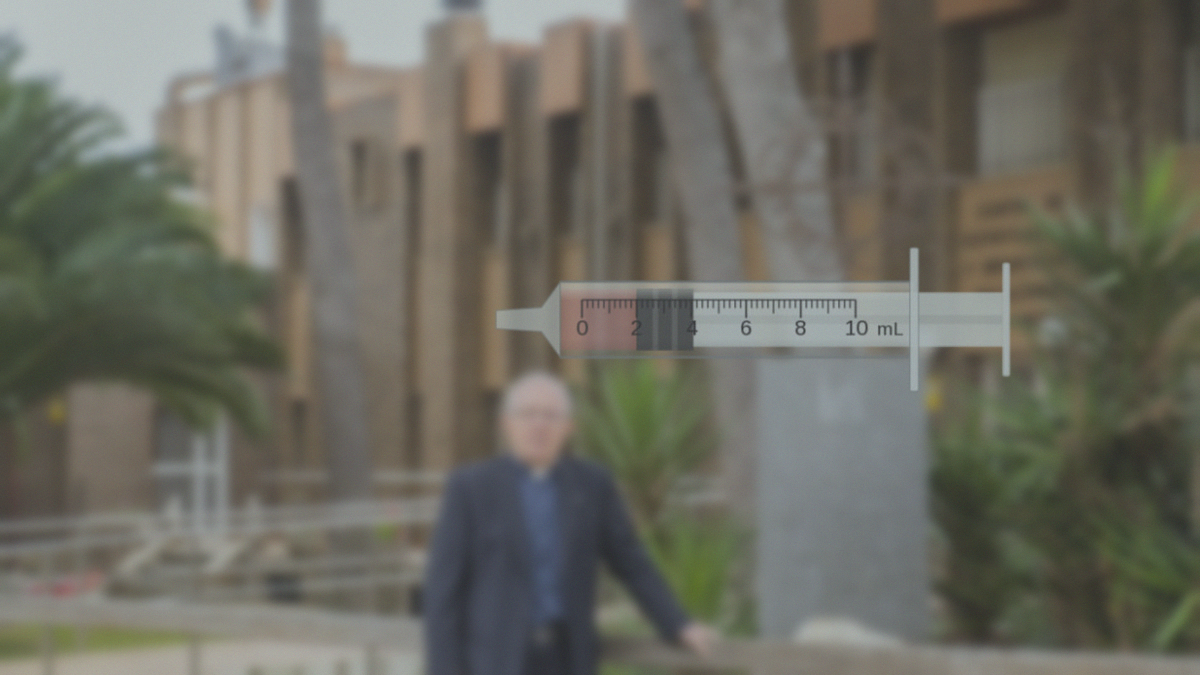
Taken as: 2,mL
